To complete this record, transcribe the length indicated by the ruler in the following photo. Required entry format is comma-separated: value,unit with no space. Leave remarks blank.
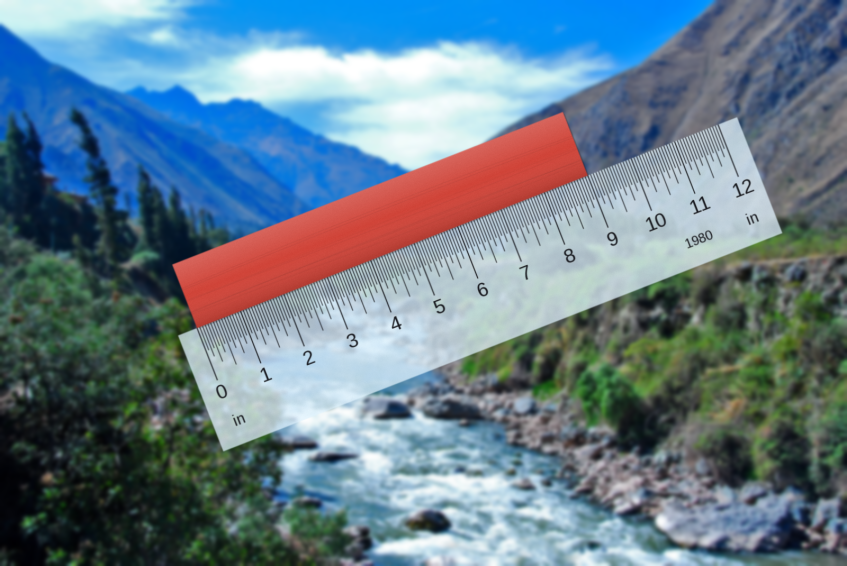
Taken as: 9,in
